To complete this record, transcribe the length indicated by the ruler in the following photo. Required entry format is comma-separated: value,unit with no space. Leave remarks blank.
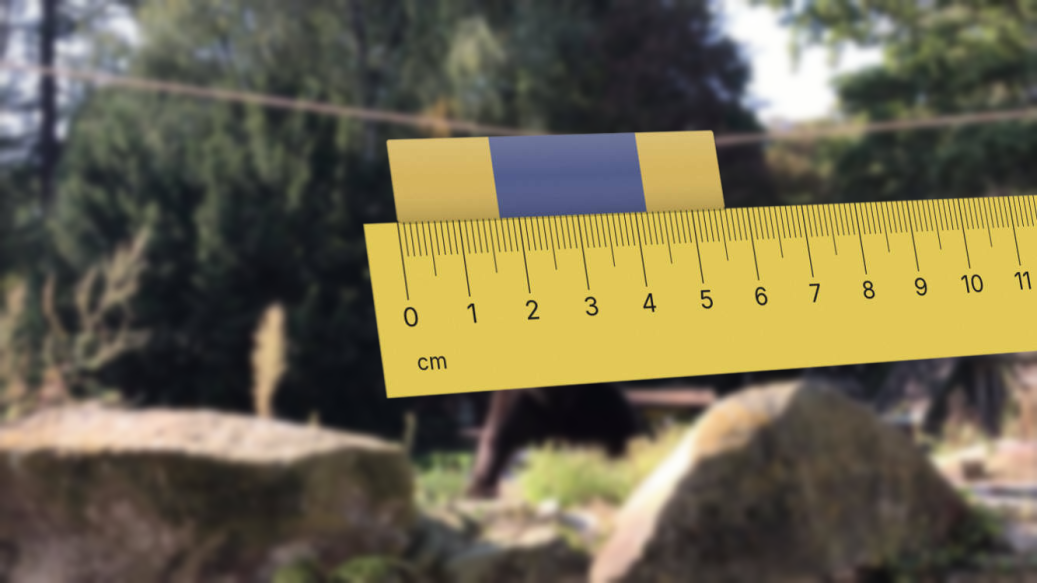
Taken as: 5.6,cm
